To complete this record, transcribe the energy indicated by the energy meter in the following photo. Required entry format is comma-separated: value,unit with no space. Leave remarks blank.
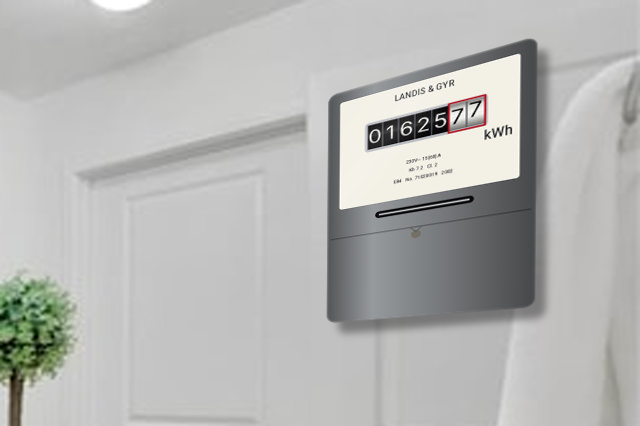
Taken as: 1625.77,kWh
